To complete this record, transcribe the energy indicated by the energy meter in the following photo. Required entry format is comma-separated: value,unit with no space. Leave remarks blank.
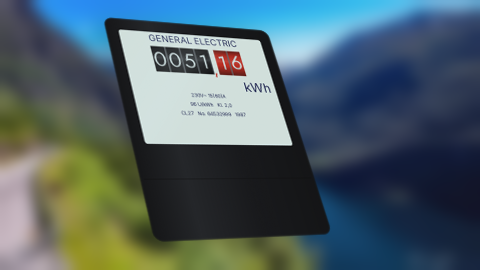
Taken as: 51.16,kWh
